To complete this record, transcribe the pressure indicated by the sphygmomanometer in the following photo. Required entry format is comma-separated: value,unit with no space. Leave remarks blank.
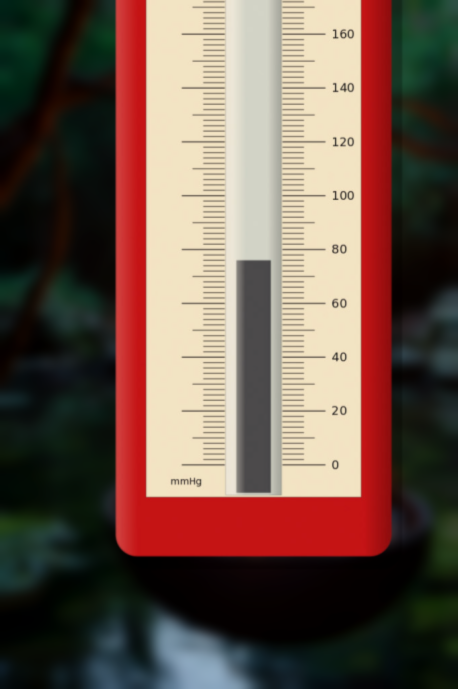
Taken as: 76,mmHg
